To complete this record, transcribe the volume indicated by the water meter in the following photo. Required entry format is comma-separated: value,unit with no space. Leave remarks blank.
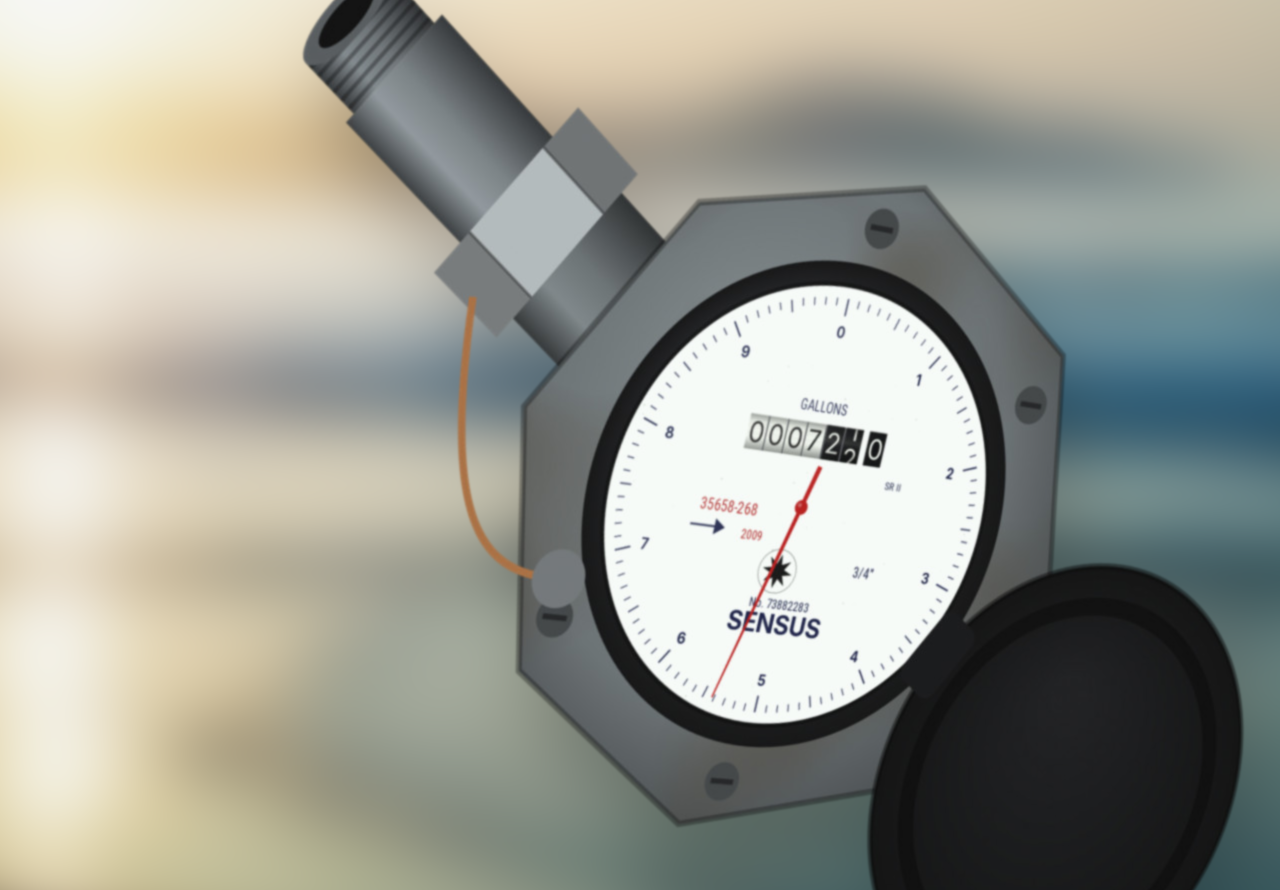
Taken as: 7215.4,gal
